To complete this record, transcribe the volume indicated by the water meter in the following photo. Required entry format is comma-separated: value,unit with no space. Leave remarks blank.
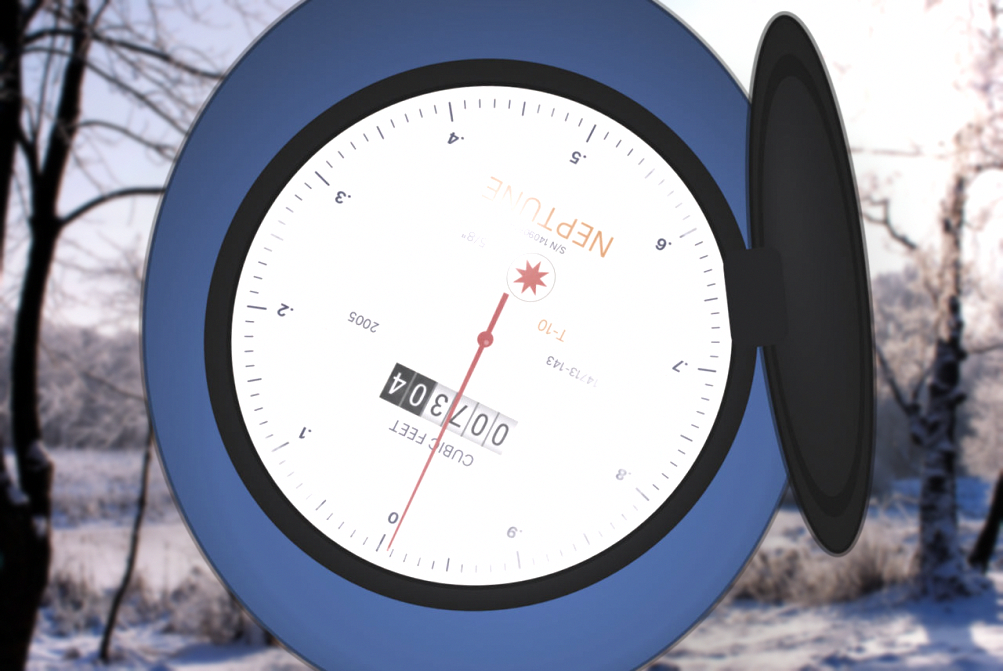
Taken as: 7303.99,ft³
